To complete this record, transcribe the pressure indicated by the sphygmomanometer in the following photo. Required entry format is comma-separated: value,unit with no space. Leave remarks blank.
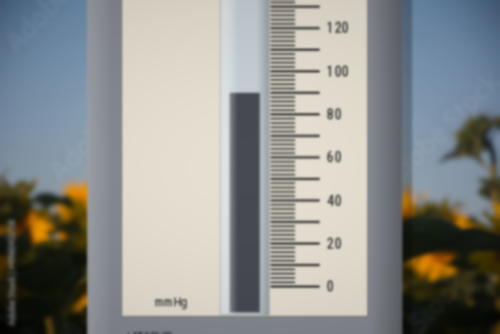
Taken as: 90,mmHg
